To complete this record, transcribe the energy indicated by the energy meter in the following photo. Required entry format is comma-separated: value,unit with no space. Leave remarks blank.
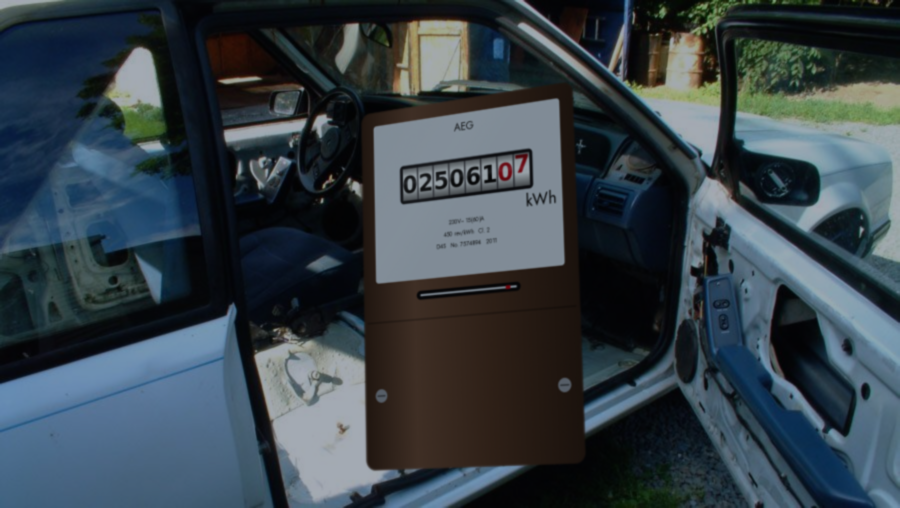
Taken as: 25061.07,kWh
